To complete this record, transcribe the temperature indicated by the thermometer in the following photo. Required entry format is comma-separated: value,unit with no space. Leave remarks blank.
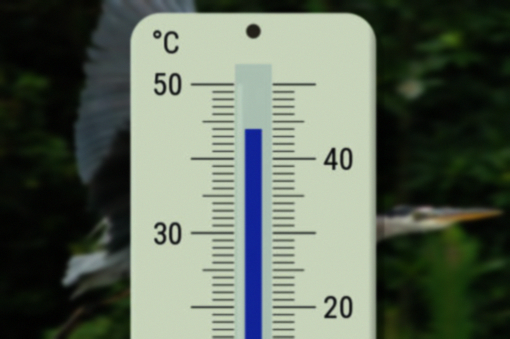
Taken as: 44,°C
